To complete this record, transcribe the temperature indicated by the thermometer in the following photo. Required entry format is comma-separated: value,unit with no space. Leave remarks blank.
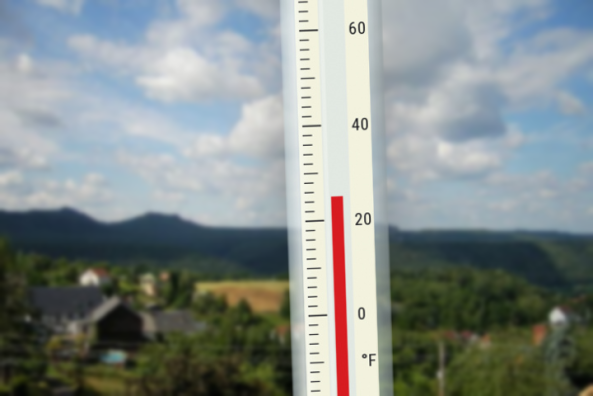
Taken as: 25,°F
